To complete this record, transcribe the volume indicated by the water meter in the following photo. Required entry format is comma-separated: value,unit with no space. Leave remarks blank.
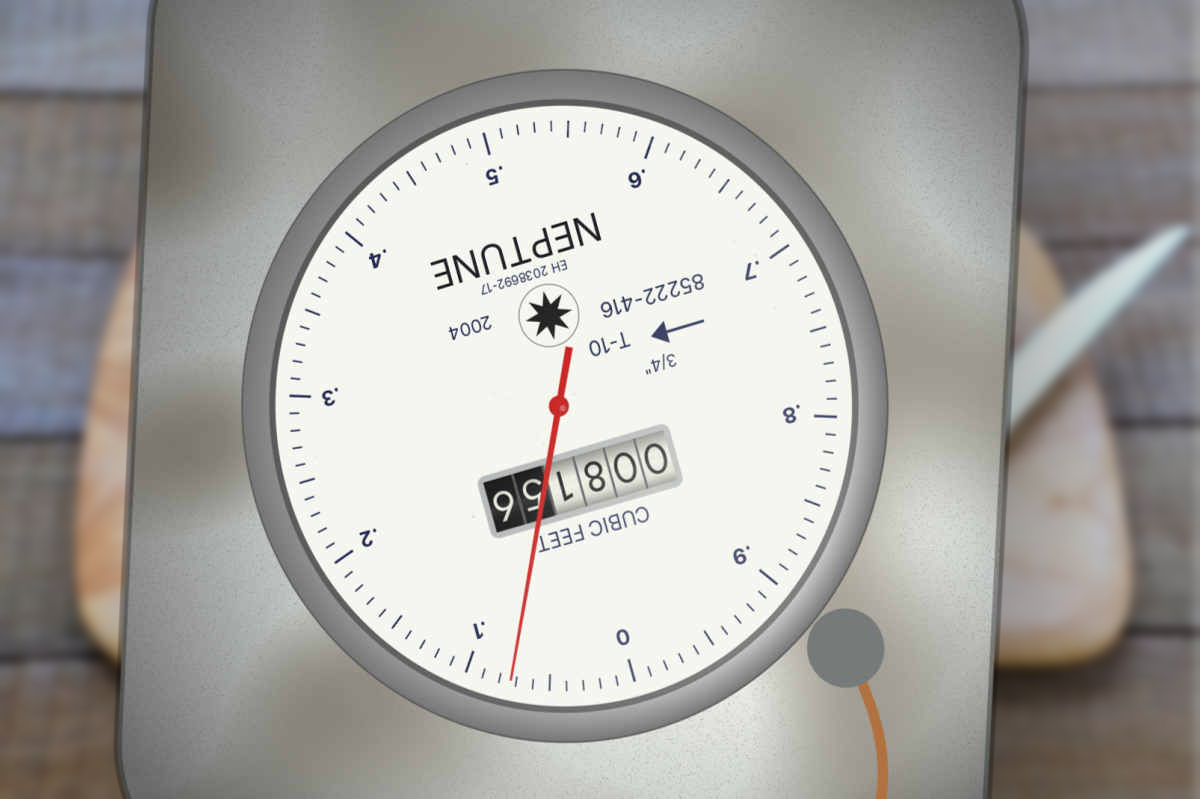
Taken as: 8156.07,ft³
